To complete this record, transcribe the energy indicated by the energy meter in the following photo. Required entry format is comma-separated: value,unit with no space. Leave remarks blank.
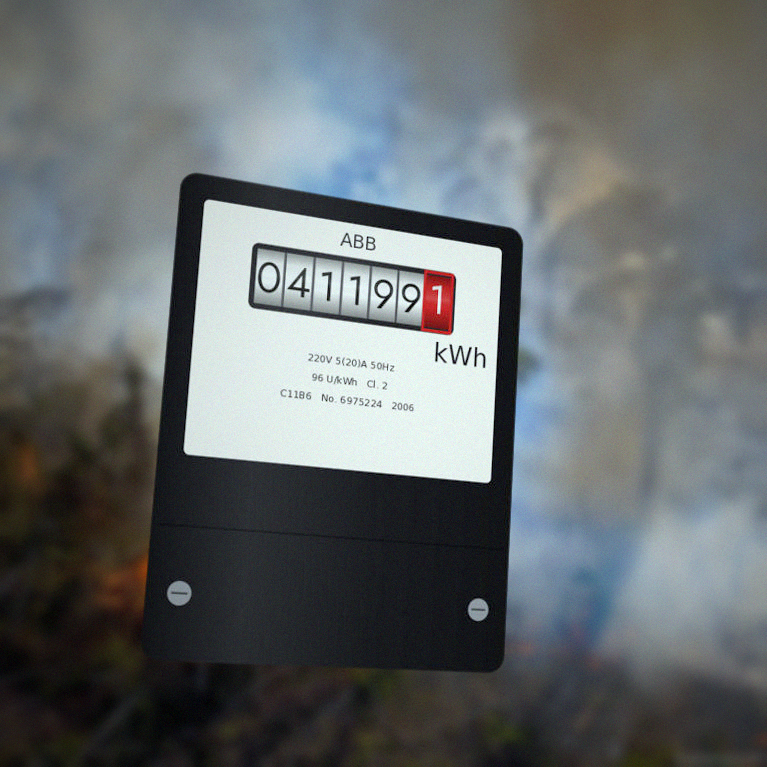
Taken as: 41199.1,kWh
